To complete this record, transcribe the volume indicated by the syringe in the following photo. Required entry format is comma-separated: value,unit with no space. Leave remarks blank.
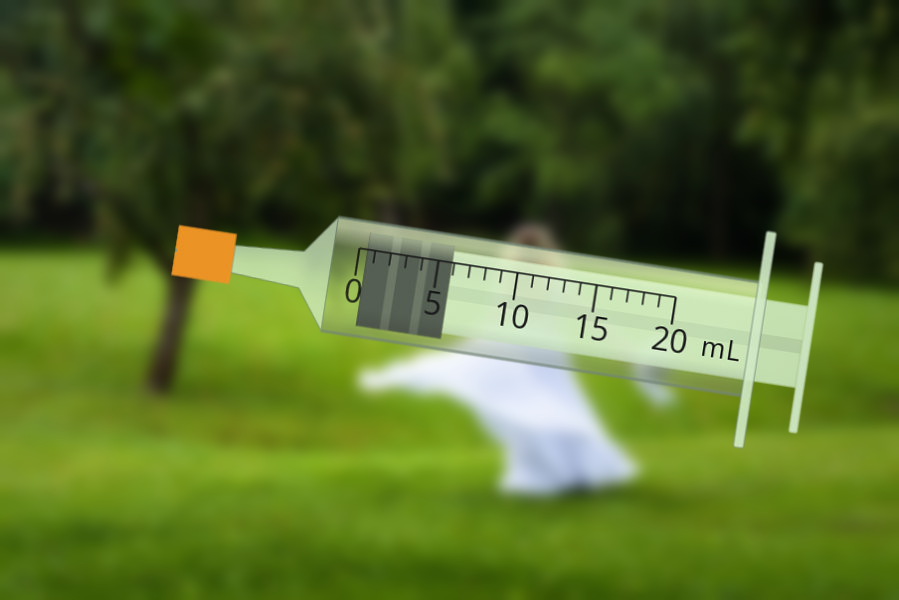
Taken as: 0.5,mL
